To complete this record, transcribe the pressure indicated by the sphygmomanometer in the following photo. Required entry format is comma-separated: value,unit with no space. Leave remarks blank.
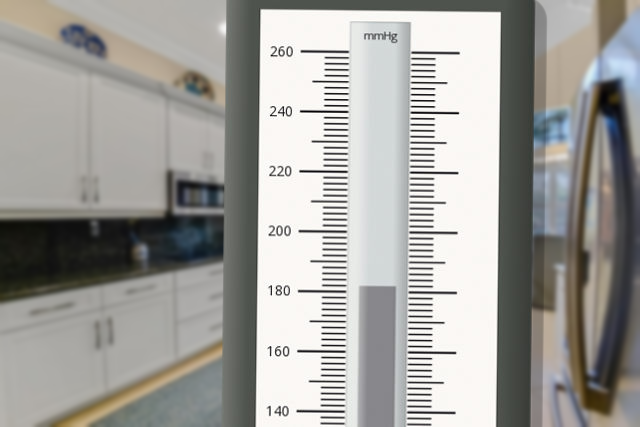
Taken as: 182,mmHg
